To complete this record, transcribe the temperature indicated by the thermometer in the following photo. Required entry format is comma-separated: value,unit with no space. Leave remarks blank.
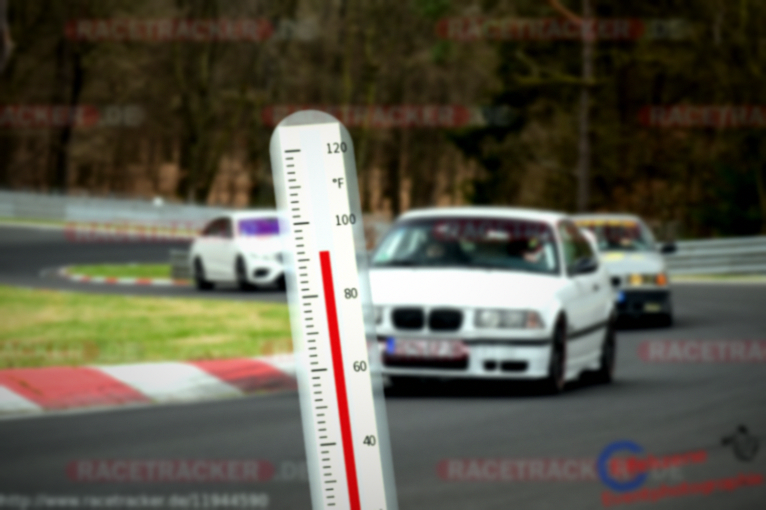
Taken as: 92,°F
